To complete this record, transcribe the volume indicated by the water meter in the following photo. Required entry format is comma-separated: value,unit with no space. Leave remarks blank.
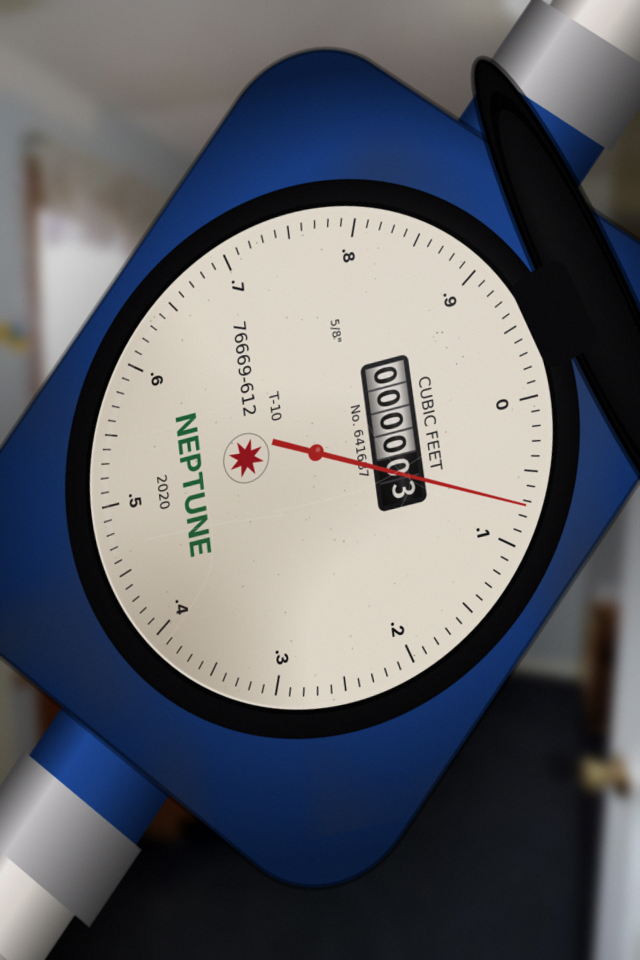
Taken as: 3.07,ft³
